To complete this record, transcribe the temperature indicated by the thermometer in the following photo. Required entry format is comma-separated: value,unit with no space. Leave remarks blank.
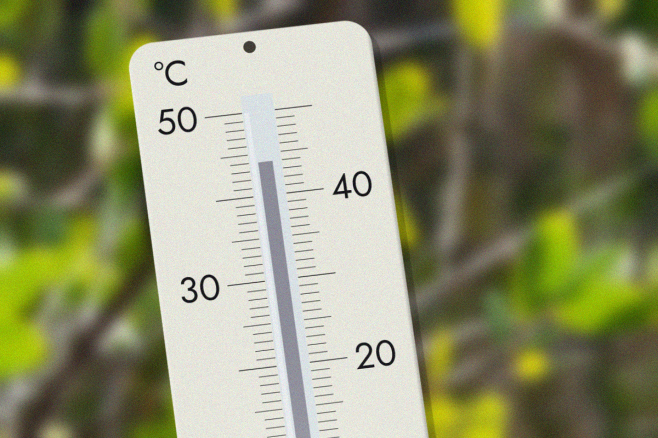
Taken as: 44,°C
